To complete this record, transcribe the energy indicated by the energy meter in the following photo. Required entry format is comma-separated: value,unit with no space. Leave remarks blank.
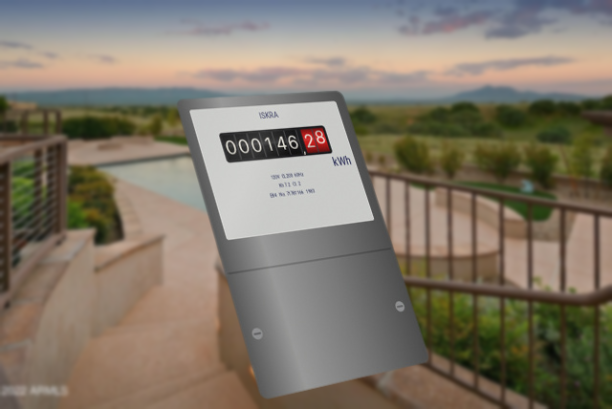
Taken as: 146.28,kWh
